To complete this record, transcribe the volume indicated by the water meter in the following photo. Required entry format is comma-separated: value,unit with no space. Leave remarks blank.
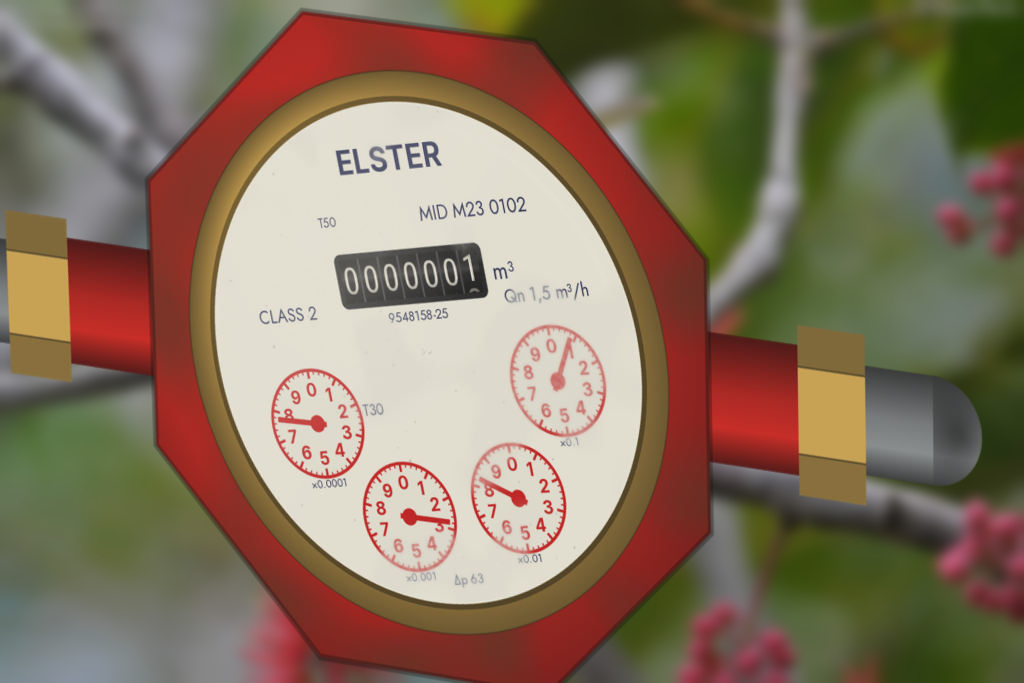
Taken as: 1.0827,m³
